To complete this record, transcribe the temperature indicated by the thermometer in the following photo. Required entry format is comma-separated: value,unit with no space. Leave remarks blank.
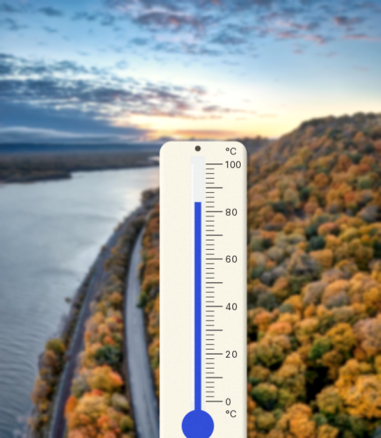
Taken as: 84,°C
